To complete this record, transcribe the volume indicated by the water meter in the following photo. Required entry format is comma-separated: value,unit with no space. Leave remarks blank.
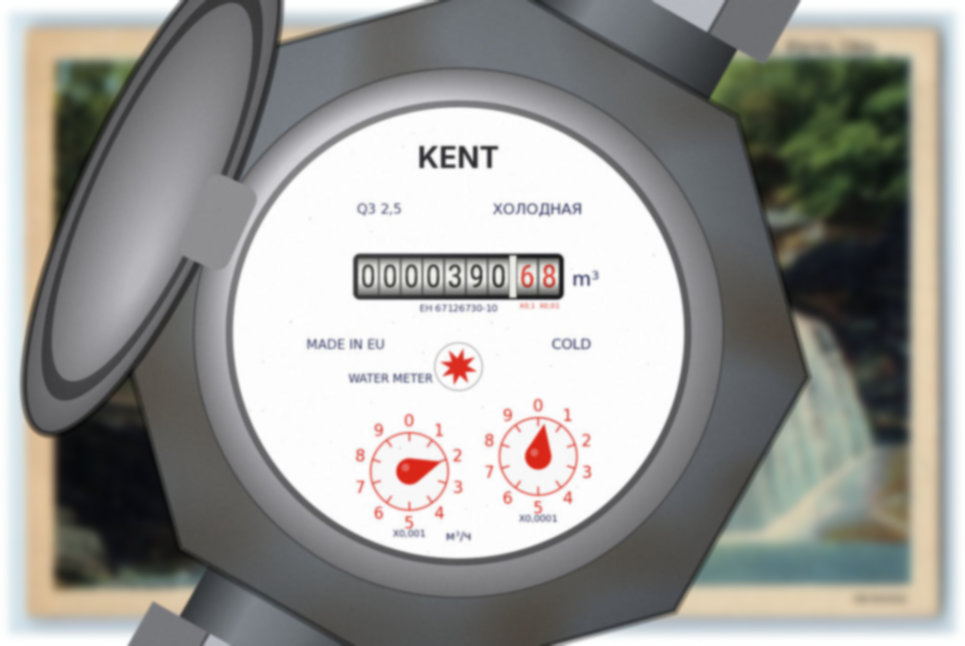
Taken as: 390.6820,m³
